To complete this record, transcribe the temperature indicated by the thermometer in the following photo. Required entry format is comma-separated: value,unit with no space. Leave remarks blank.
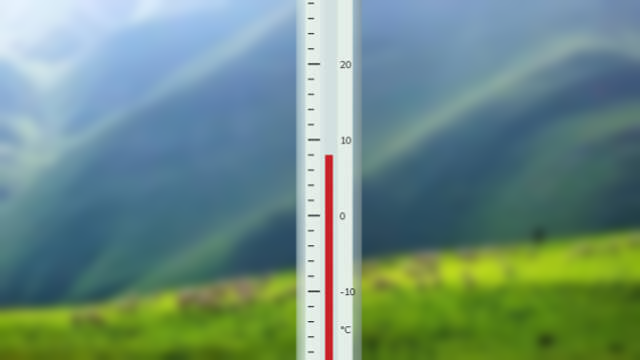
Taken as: 8,°C
